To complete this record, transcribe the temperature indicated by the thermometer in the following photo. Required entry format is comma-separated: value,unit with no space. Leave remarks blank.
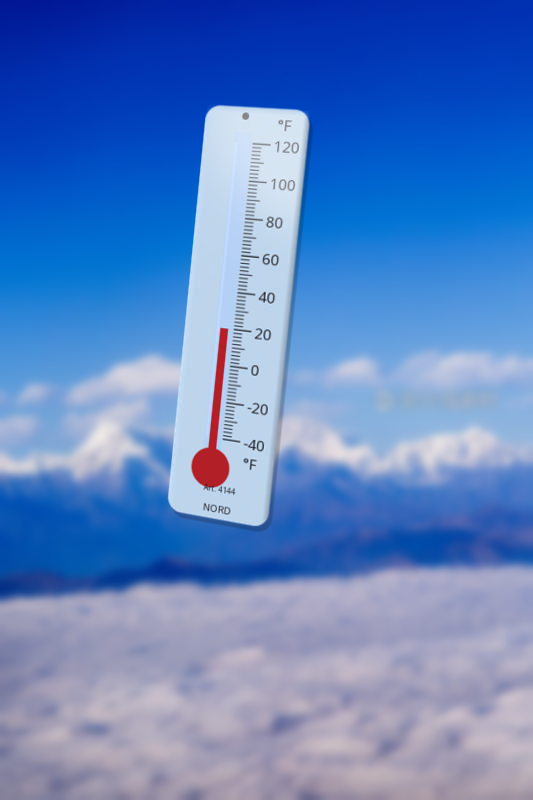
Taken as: 20,°F
